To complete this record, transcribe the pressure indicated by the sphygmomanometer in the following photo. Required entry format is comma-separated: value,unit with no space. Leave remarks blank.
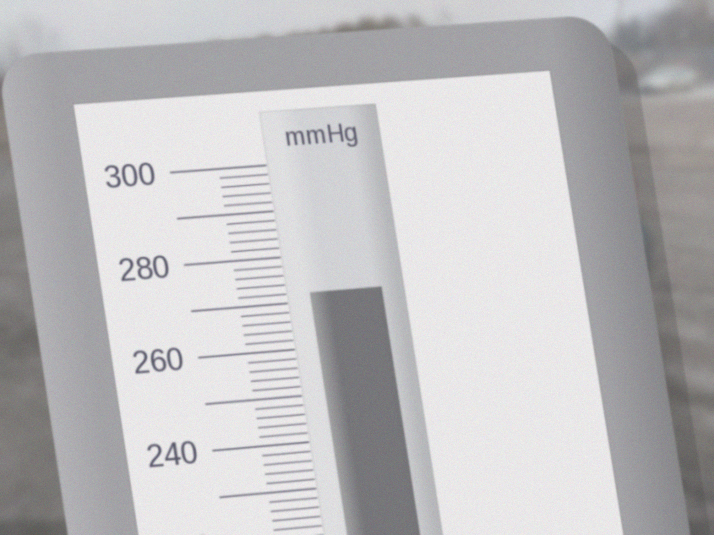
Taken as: 272,mmHg
